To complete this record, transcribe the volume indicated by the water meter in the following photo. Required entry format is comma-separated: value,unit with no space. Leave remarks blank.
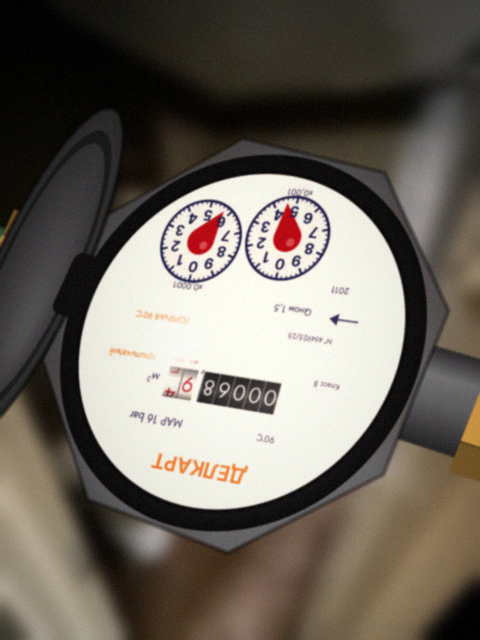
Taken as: 68.9445,m³
